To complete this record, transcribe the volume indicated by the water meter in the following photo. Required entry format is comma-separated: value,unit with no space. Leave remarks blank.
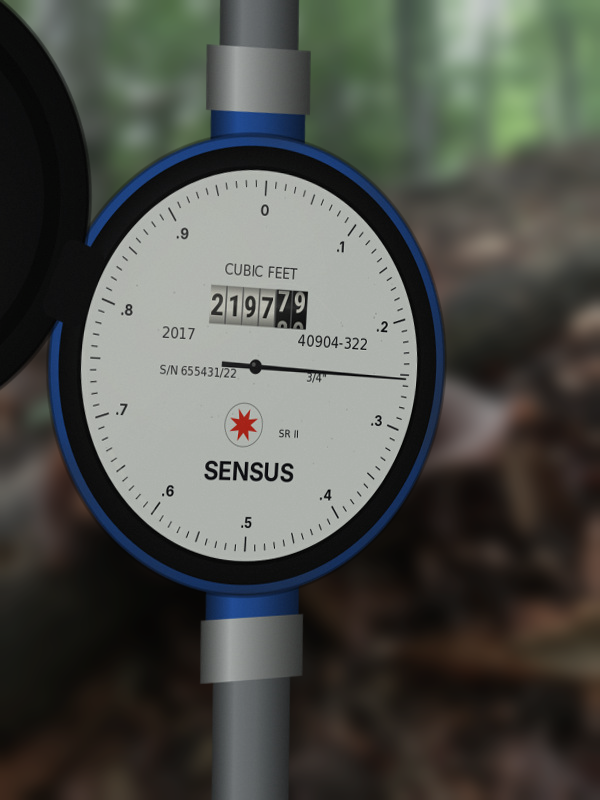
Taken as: 219779.25,ft³
